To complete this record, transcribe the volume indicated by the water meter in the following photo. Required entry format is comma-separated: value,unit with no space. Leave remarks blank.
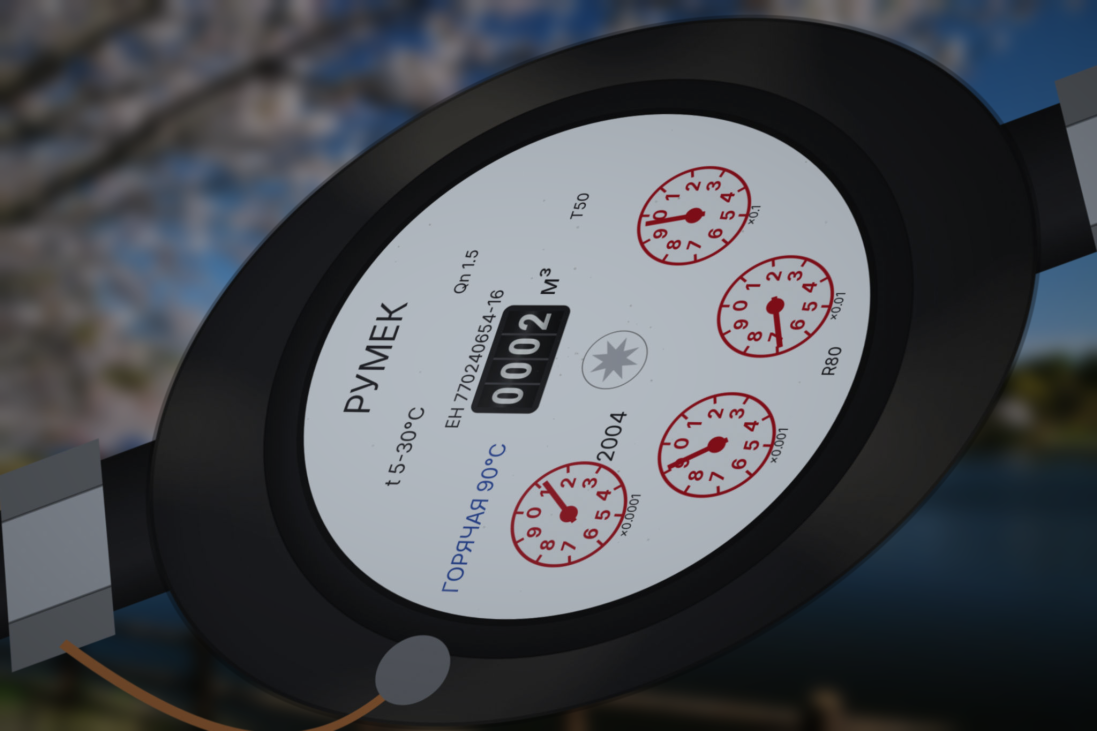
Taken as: 1.9691,m³
